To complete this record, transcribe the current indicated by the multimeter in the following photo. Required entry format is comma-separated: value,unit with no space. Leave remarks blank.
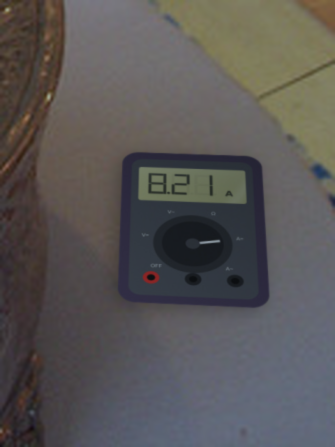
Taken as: 8.21,A
